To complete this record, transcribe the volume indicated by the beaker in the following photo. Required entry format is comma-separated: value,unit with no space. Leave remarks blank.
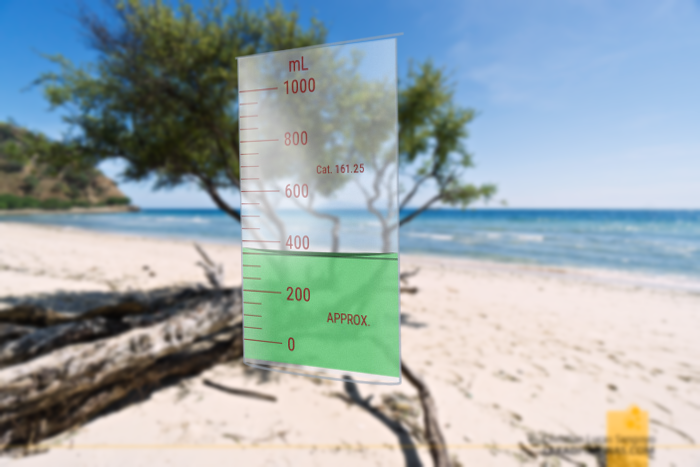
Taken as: 350,mL
